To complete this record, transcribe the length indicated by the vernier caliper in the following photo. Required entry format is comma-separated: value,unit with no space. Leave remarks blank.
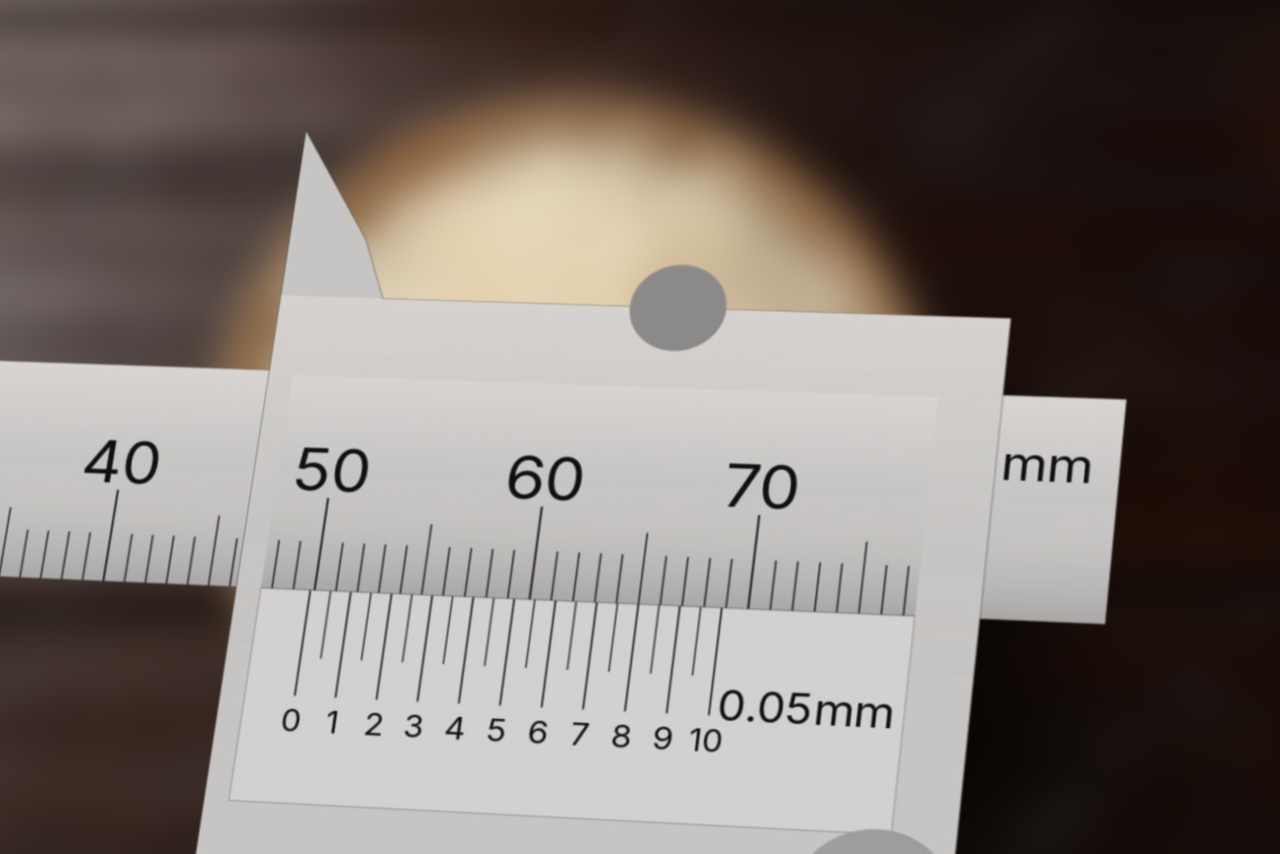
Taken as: 49.8,mm
